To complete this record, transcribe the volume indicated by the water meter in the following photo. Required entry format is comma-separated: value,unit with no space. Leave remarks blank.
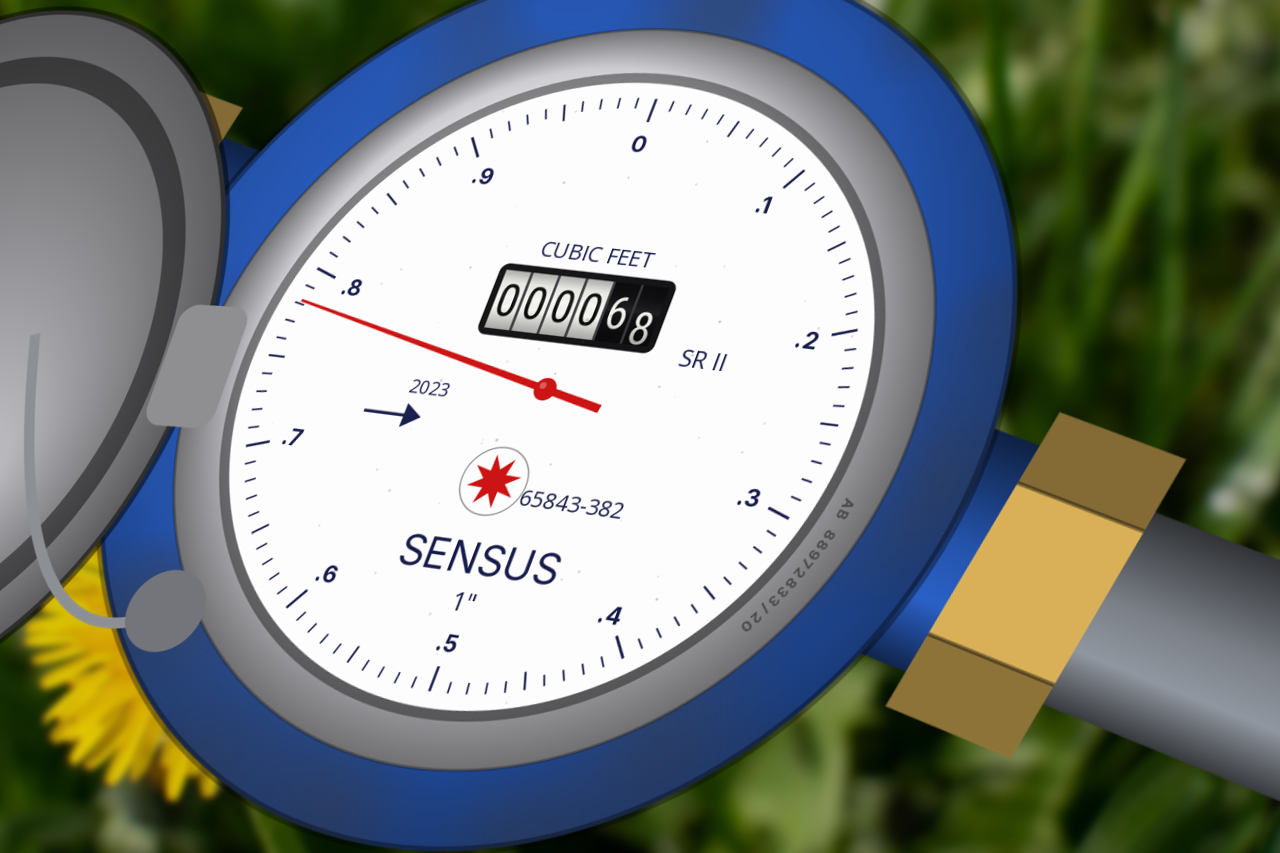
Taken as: 67.78,ft³
